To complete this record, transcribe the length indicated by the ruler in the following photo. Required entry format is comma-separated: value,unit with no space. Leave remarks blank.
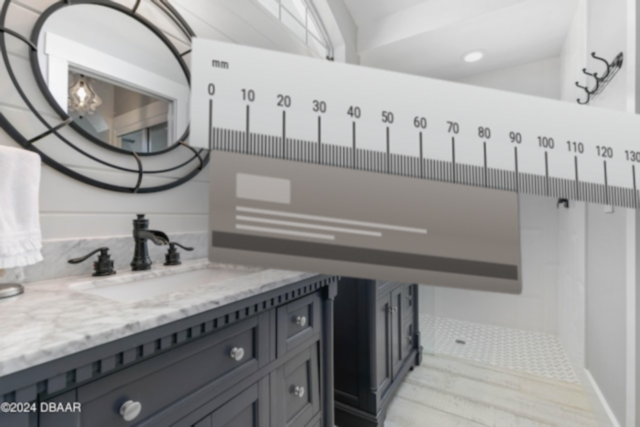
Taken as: 90,mm
